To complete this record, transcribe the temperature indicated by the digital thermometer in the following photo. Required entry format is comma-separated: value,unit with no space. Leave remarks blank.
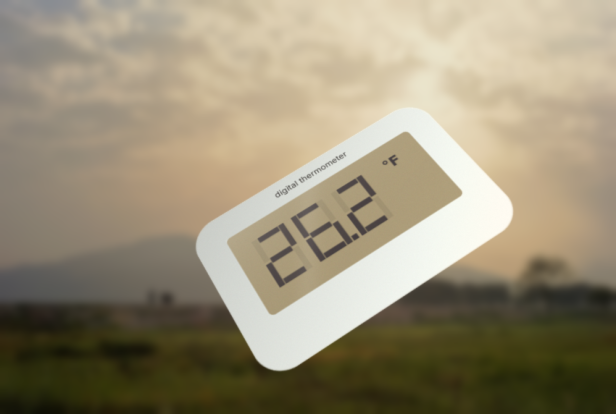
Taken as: 26.2,°F
